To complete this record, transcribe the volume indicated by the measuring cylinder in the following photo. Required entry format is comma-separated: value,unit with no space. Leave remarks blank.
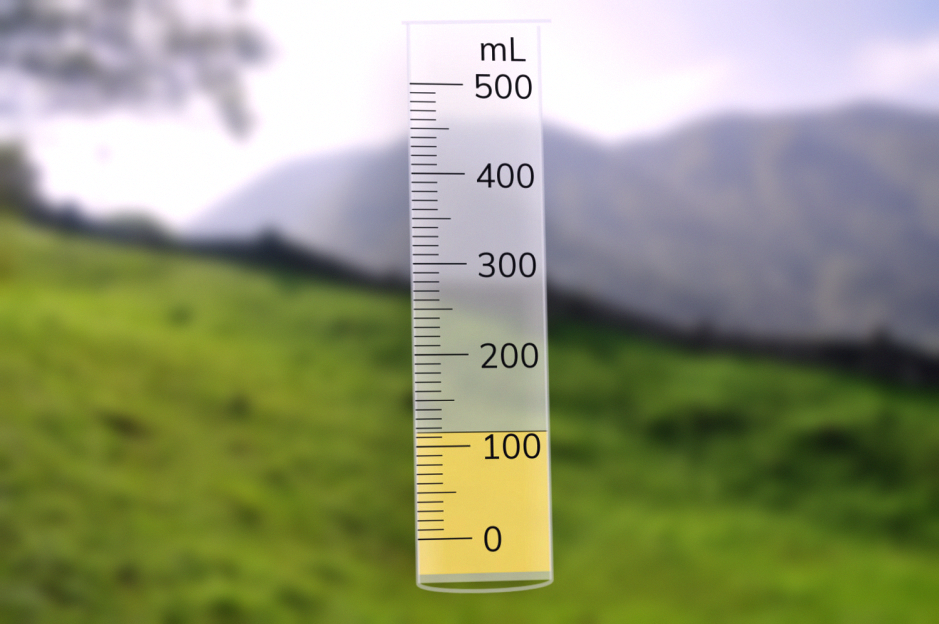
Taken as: 115,mL
